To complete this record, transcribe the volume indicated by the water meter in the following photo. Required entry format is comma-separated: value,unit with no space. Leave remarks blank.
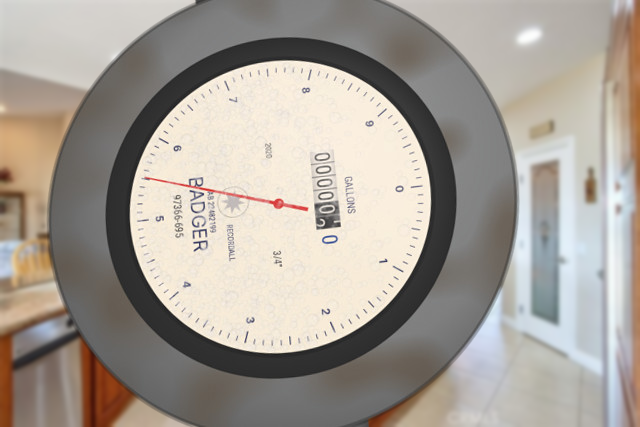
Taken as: 15.5,gal
